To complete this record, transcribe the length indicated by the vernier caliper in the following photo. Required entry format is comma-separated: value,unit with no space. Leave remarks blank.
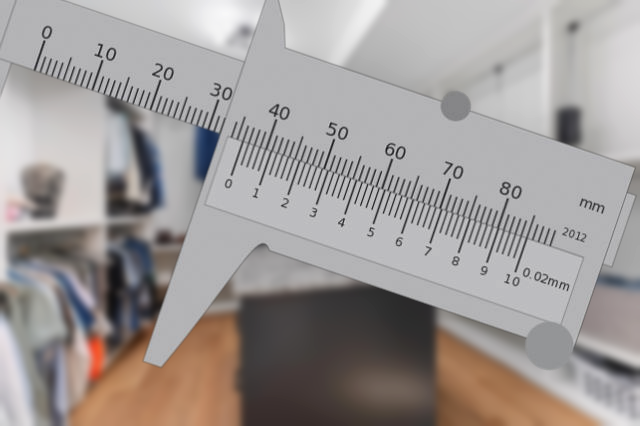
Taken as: 36.0,mm
